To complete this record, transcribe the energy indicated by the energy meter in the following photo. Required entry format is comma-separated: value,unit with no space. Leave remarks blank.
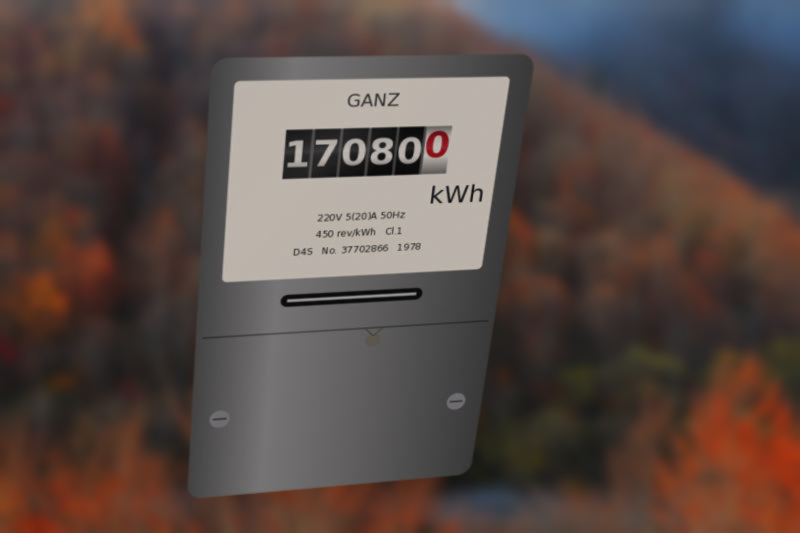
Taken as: 17080.0,kWh
